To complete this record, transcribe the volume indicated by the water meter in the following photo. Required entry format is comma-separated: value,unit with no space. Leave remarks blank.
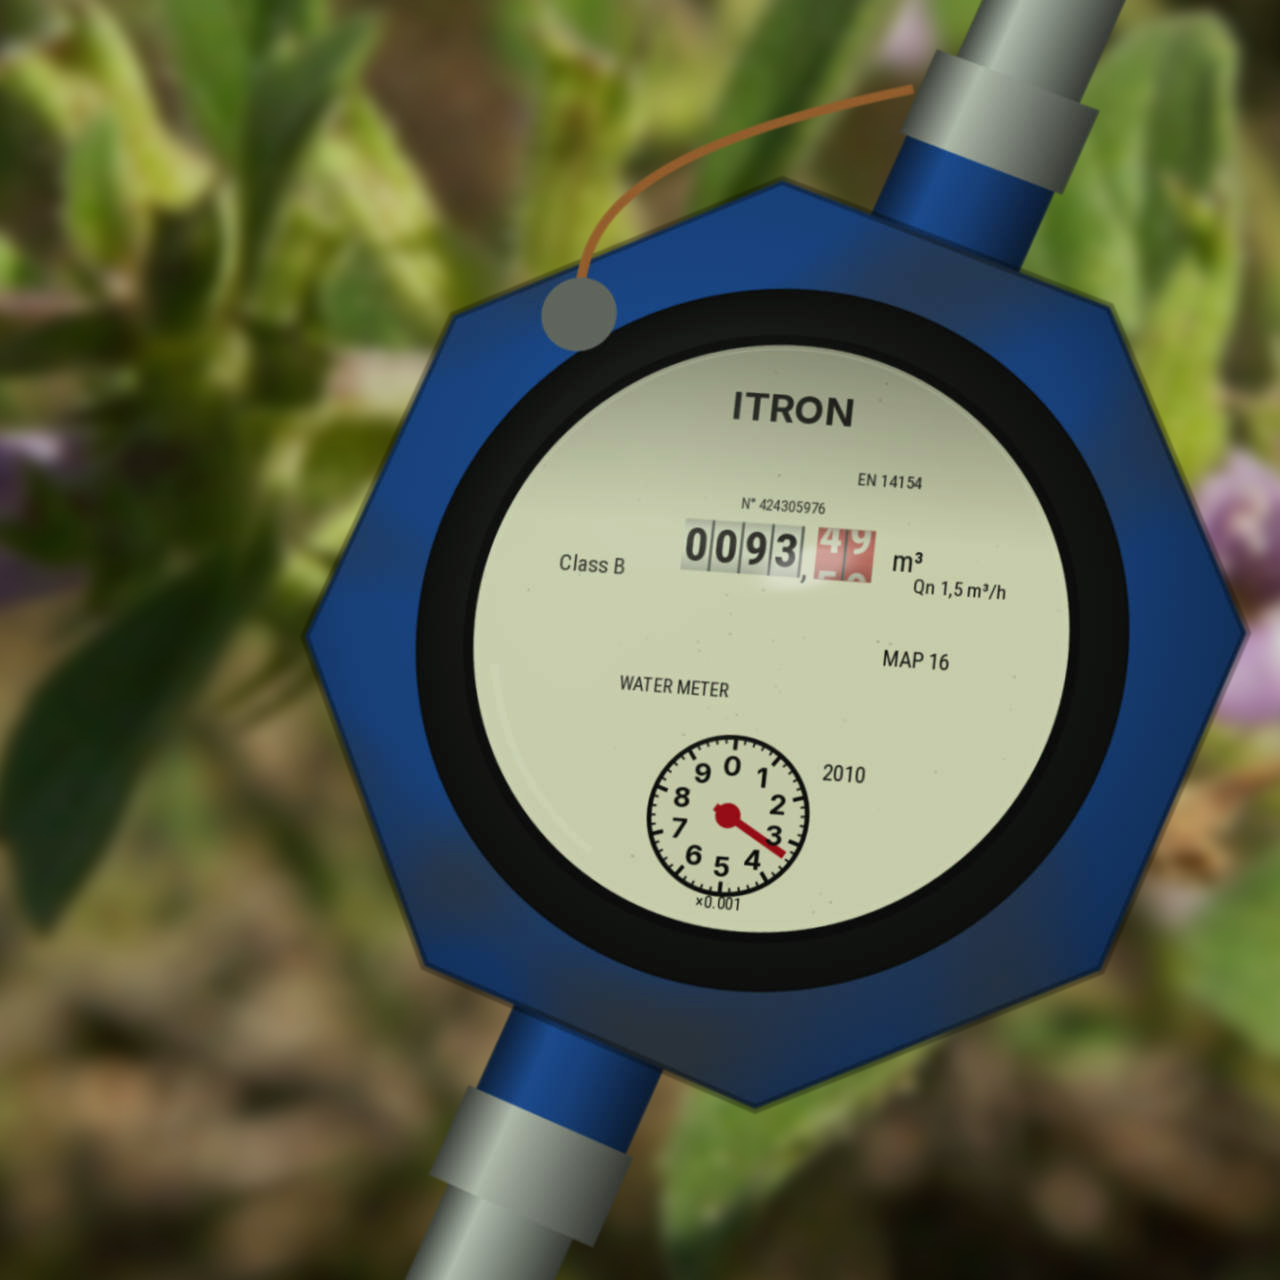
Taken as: 93.493,m³
